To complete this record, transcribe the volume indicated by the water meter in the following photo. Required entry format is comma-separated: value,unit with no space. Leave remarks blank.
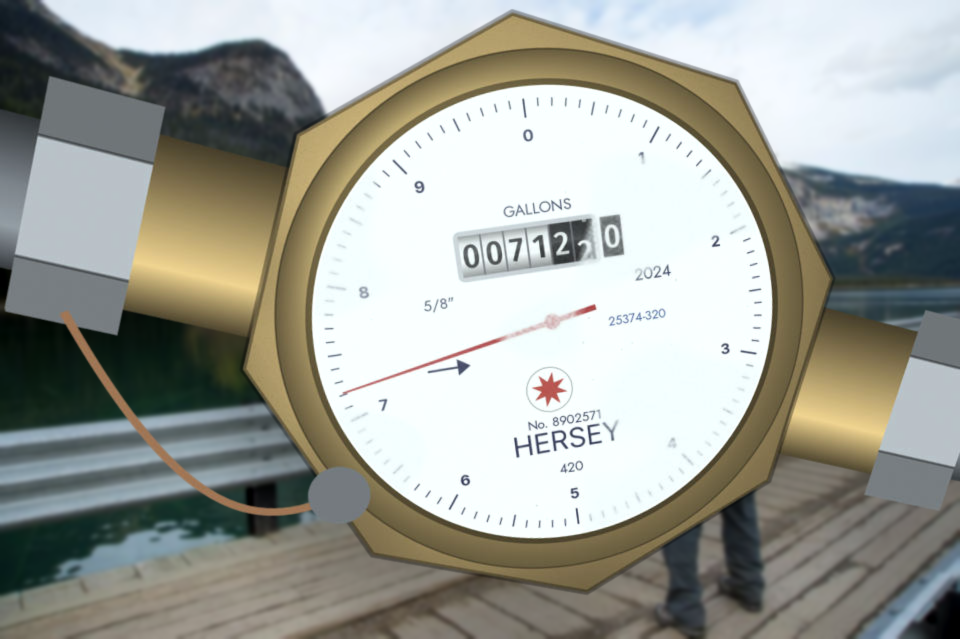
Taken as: 71217.2,gal
